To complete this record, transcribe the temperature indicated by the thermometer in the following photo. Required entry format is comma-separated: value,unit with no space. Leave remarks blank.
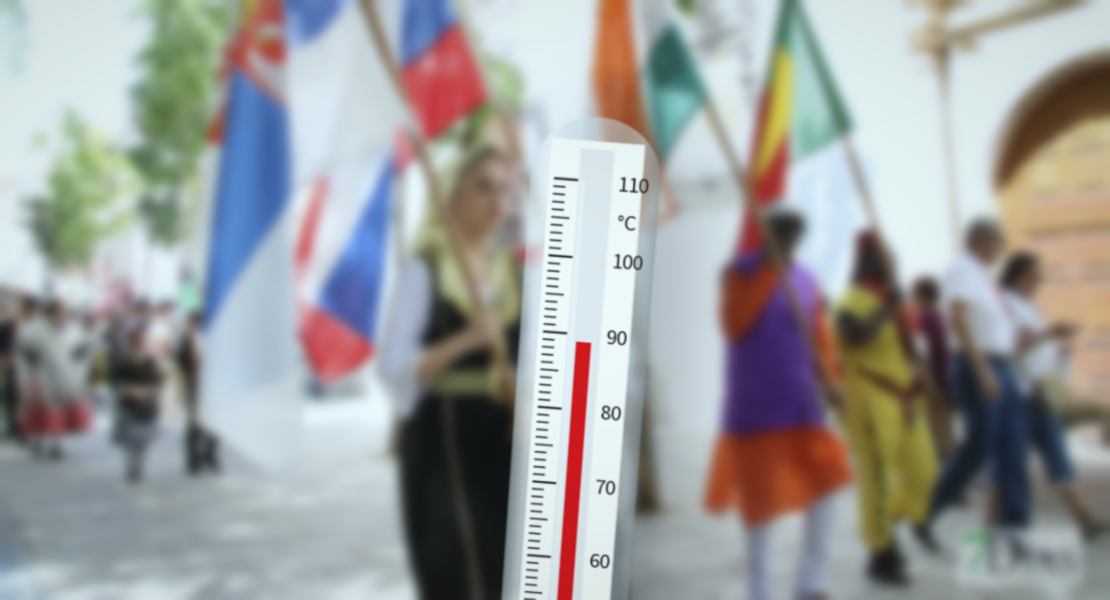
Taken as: 89,°C
